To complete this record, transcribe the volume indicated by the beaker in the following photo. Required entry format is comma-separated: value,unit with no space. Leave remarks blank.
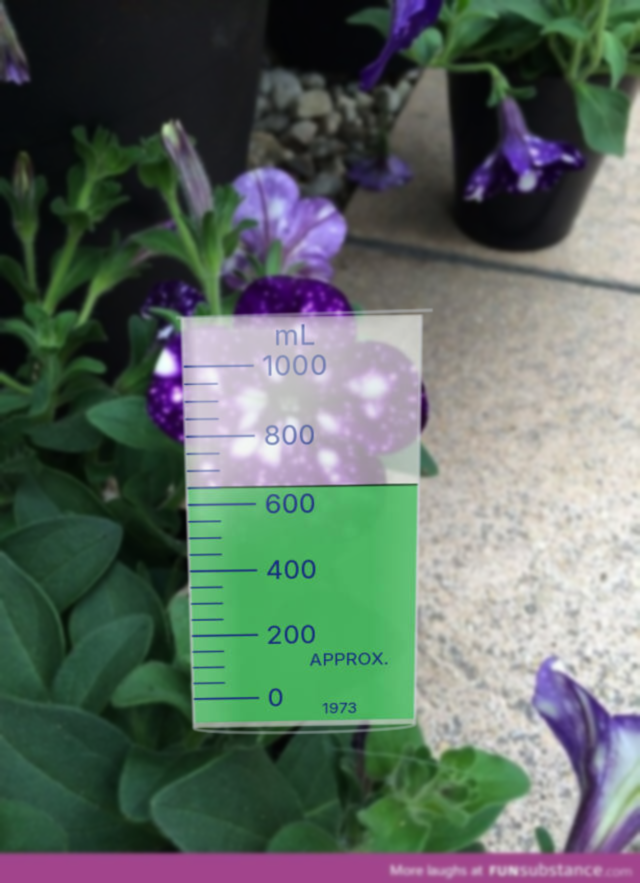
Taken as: 650,mL
